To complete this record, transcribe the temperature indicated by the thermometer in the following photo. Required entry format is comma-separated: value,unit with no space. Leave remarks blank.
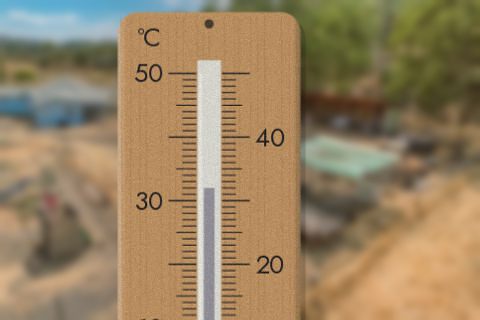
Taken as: 32,°C
